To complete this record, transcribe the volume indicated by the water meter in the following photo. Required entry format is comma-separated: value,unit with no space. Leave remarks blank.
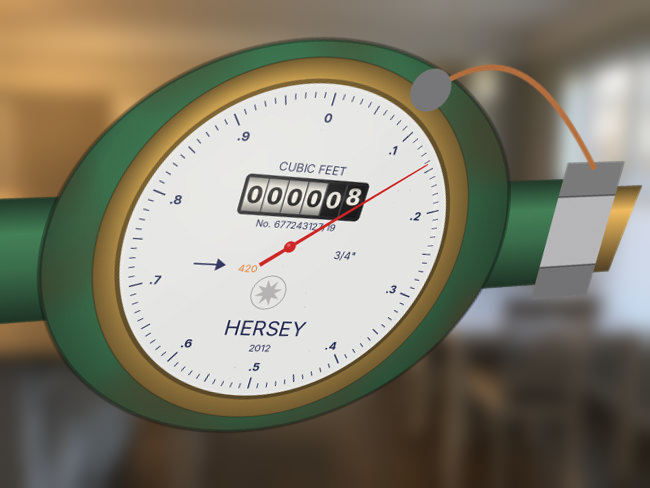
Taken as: 8.14,ft³
